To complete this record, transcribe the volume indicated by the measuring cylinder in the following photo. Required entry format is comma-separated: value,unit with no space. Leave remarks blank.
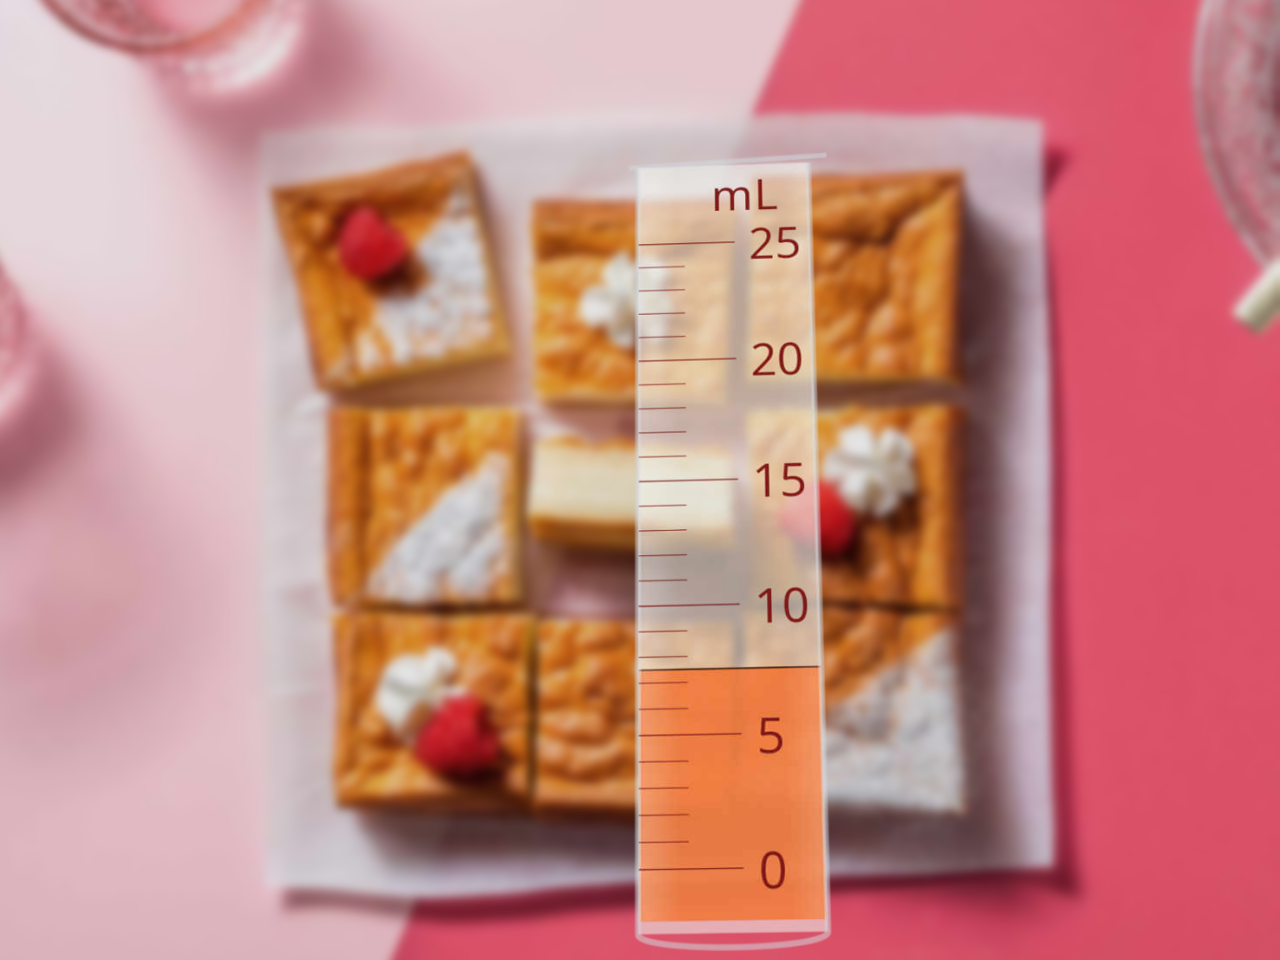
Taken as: 7.5,mL
